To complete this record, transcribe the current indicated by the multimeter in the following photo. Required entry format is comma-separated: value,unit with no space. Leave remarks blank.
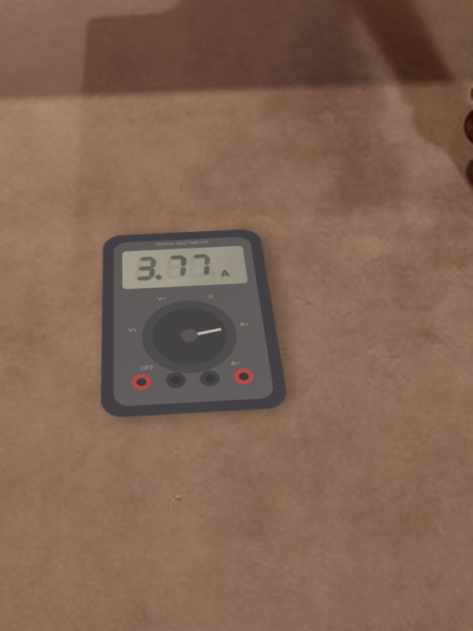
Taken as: 3.77,A
